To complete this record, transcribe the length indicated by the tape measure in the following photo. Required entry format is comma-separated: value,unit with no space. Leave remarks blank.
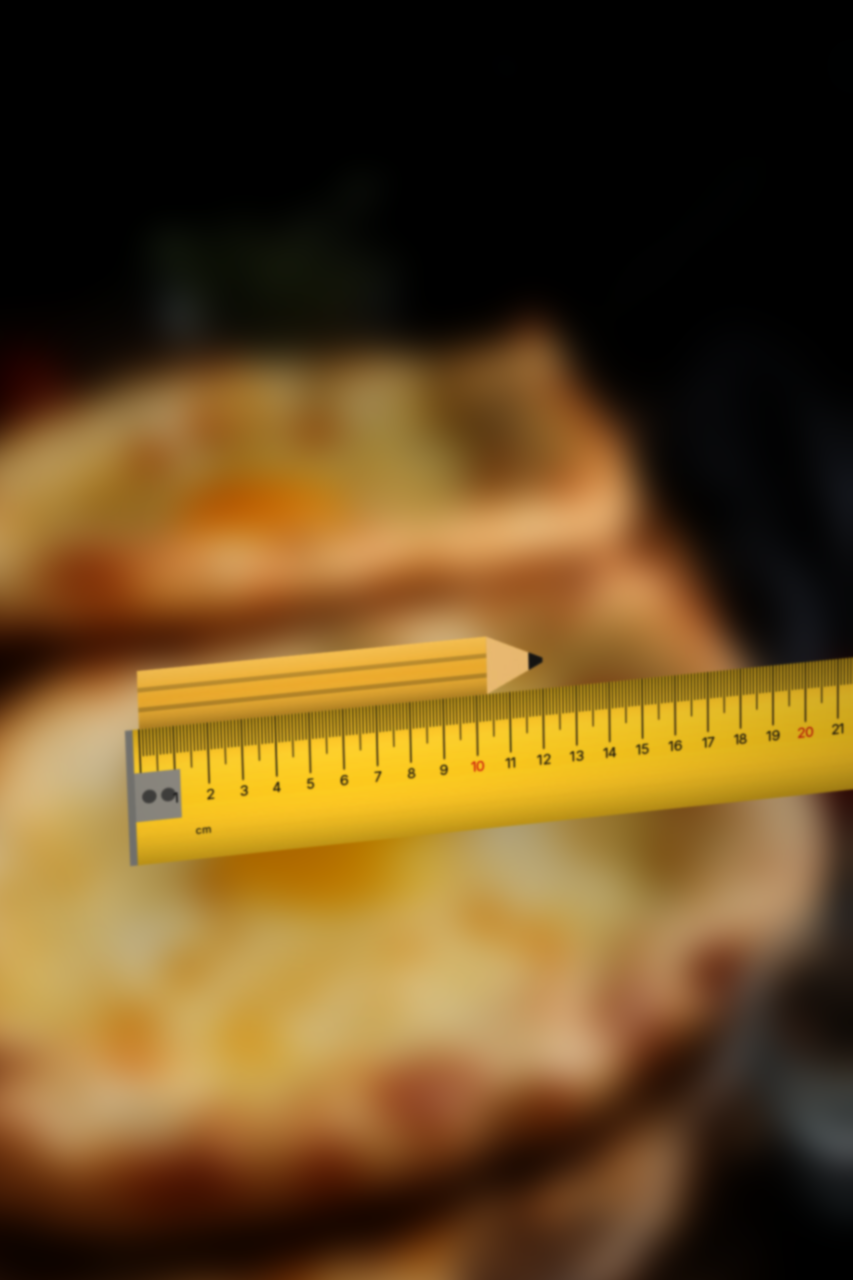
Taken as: 12,cm
